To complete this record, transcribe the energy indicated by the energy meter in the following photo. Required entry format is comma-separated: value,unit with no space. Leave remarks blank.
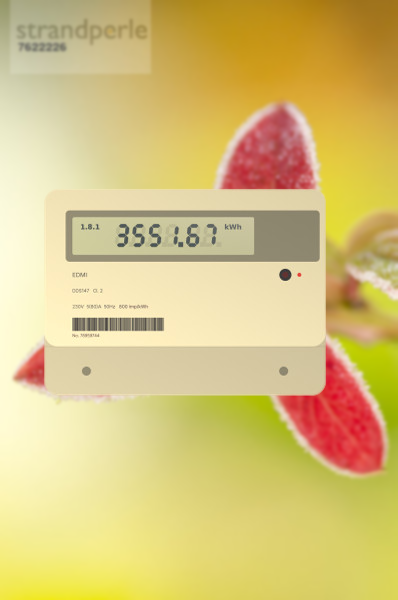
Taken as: 3551.67,kWh
